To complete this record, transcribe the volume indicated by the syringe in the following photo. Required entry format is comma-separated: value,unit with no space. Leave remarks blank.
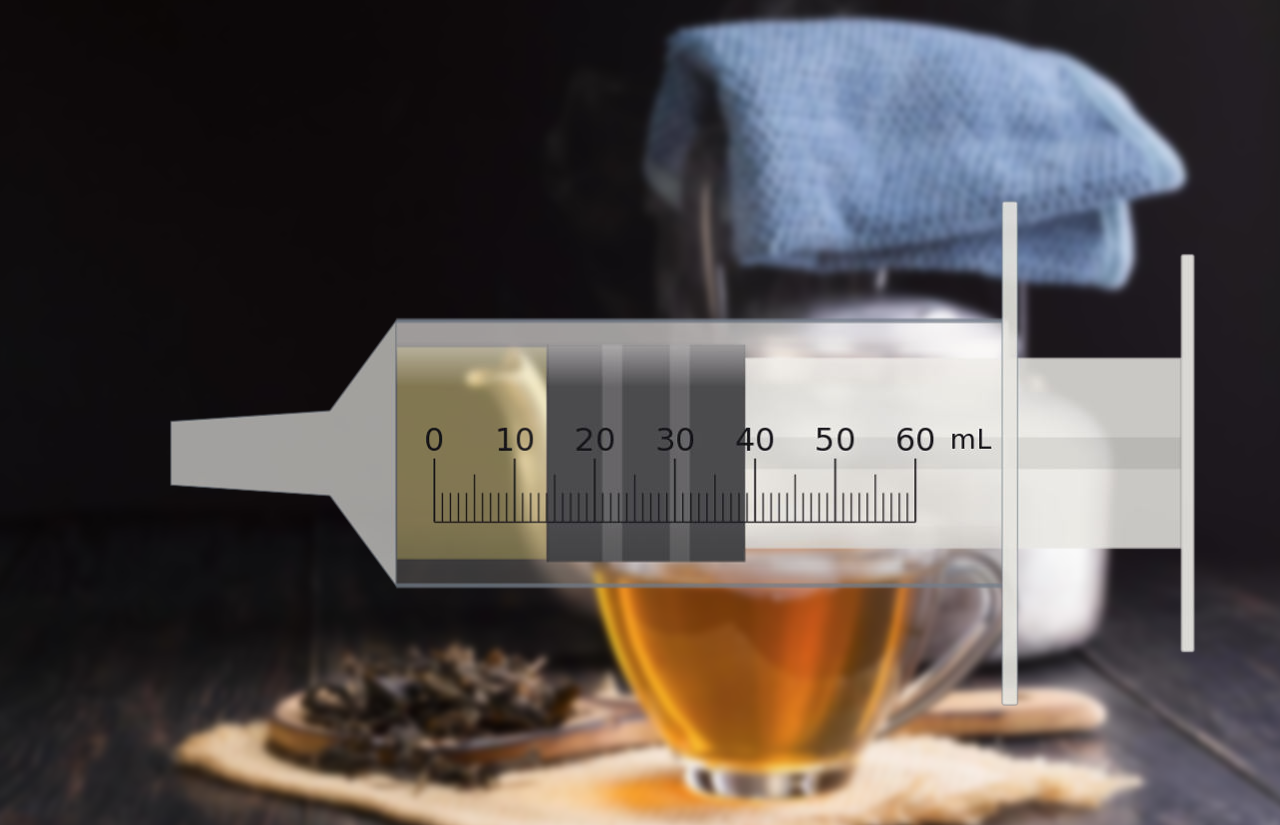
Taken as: 14,mL
